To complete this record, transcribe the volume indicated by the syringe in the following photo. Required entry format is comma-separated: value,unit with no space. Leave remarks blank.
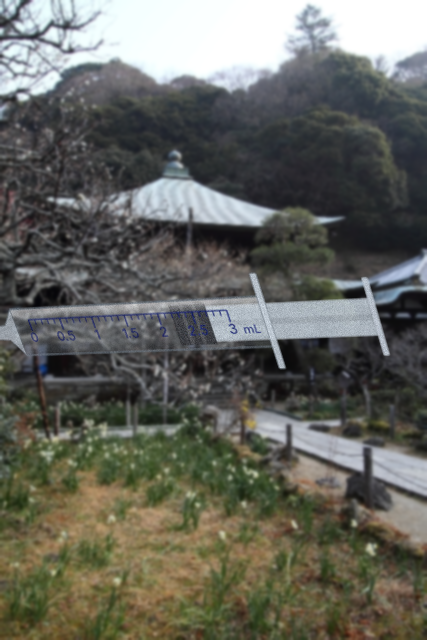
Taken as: 2.2,mL
